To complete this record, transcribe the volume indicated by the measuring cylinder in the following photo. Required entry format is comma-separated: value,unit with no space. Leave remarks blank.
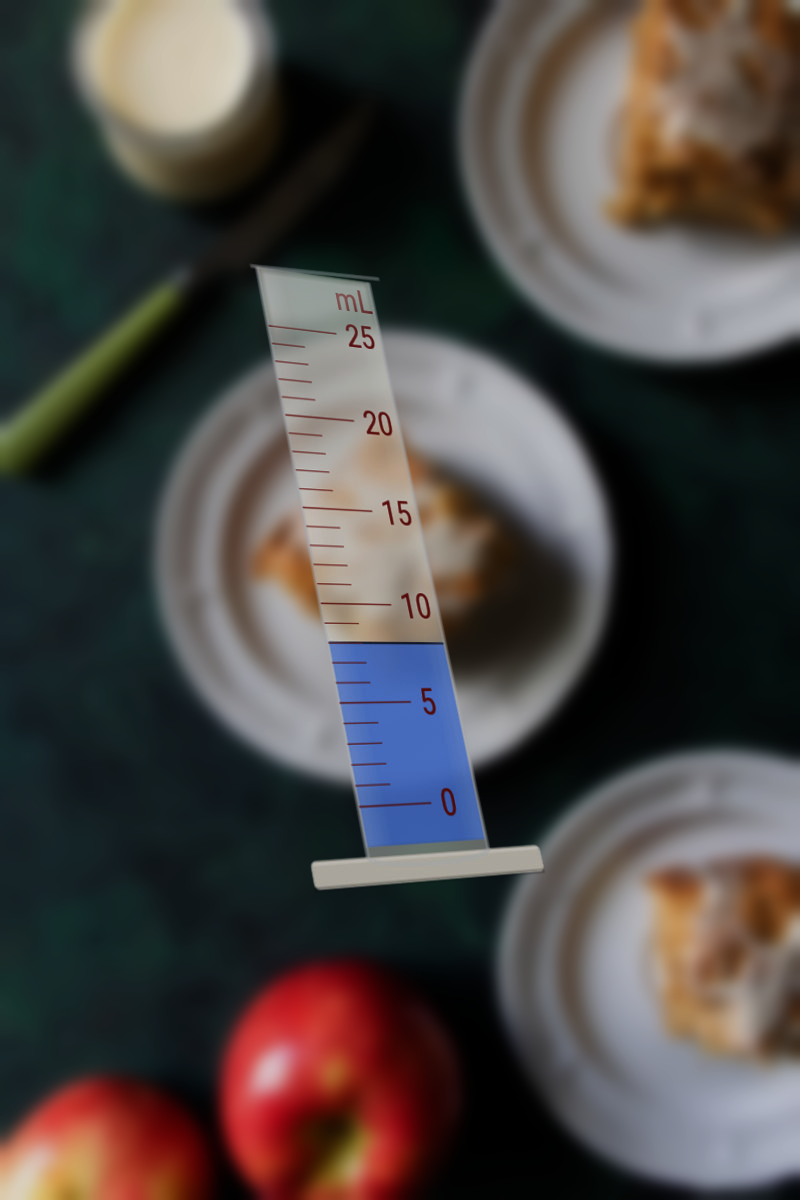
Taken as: 8,mL
